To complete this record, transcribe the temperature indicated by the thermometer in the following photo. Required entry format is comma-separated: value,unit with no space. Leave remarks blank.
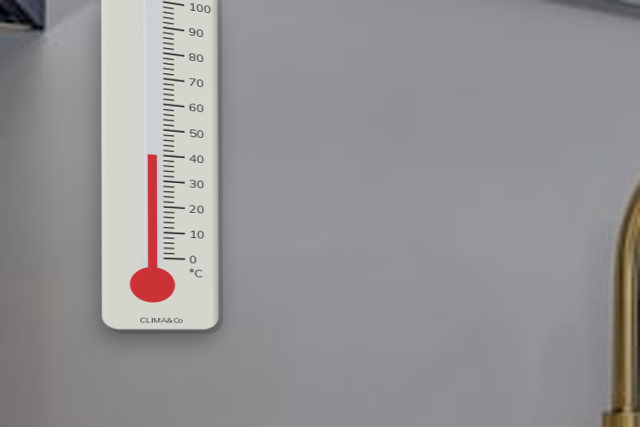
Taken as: 40,°C
